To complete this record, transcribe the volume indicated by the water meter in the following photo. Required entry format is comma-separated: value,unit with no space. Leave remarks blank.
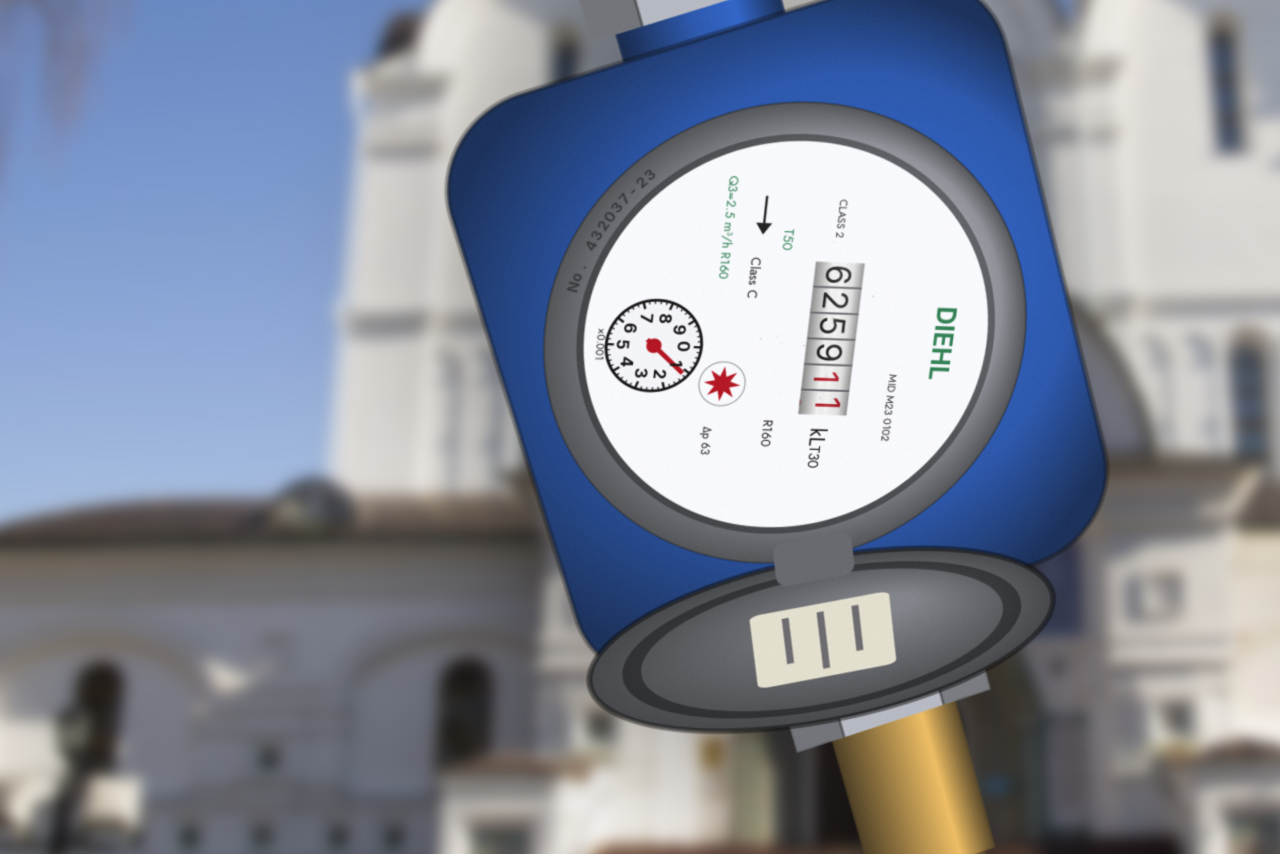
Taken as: 6259.111,kL
